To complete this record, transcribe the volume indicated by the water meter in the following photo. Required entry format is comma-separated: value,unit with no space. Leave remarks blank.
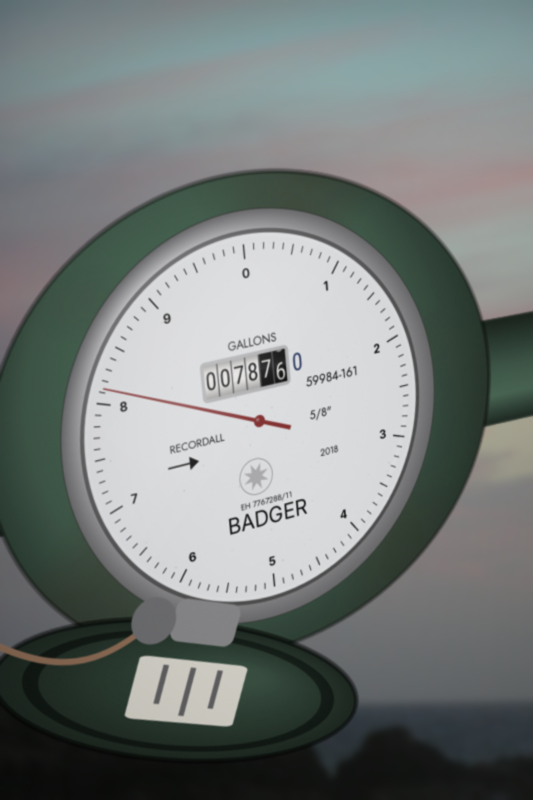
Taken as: 78758.1,gal
